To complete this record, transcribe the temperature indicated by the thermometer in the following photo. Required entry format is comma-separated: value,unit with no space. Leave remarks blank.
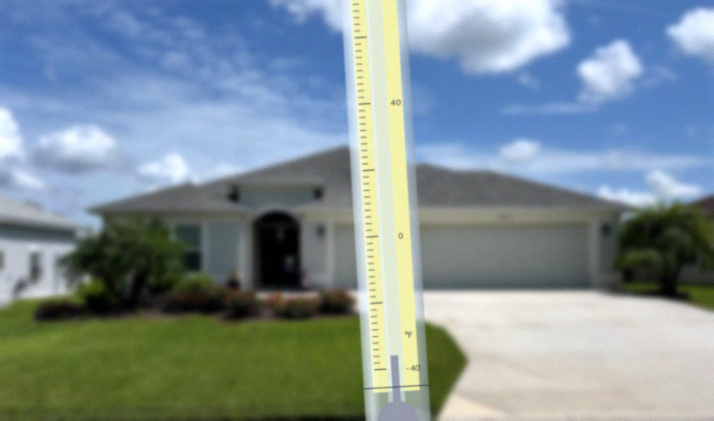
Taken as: -36,°F
